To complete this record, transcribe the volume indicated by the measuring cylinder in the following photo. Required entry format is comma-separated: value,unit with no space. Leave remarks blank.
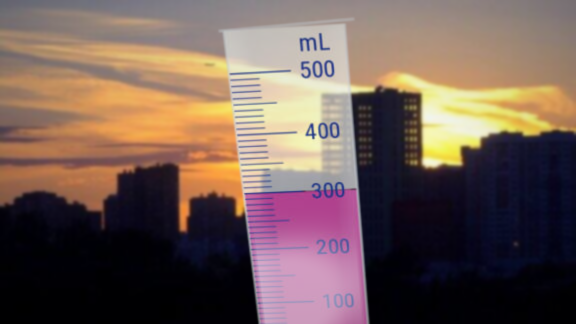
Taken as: 300,mL
